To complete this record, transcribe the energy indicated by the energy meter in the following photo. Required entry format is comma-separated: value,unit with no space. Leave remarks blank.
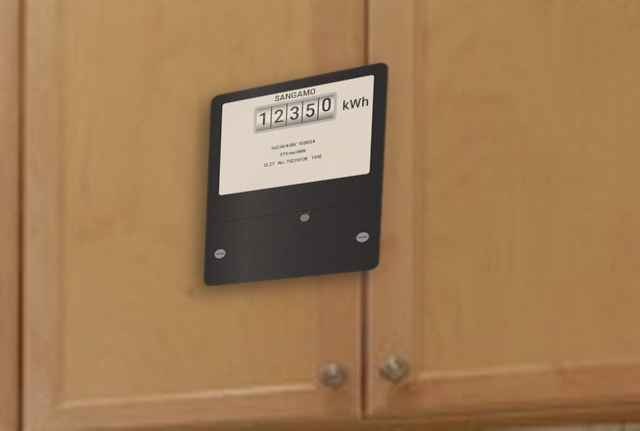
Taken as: 12350,kWh
